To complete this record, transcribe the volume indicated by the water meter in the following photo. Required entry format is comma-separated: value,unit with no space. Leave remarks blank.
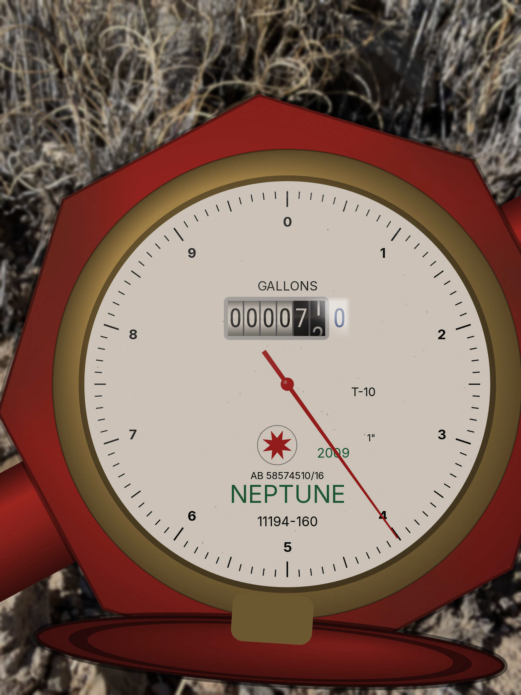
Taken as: 714.0,gal
